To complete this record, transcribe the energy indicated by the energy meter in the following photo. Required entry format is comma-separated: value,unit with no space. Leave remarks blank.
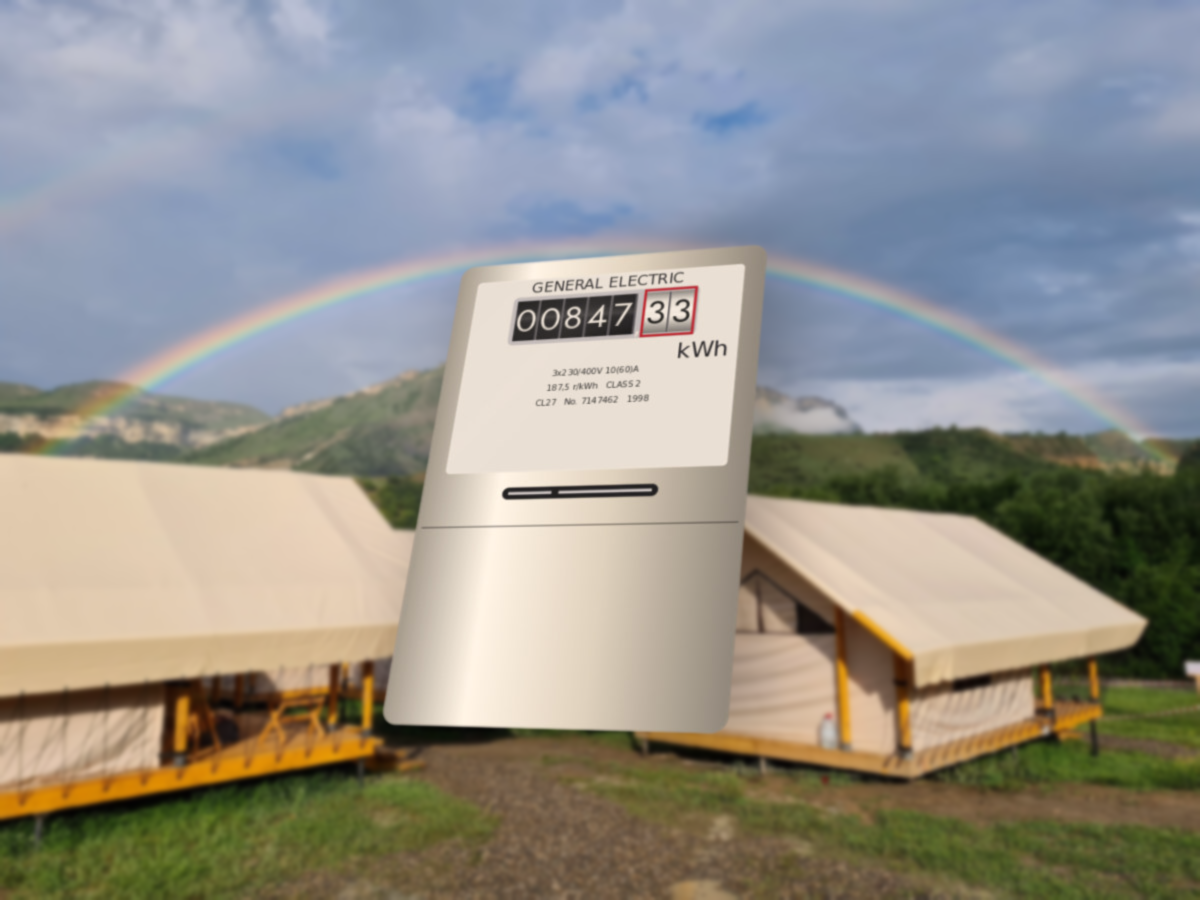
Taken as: 847.33,kWh
